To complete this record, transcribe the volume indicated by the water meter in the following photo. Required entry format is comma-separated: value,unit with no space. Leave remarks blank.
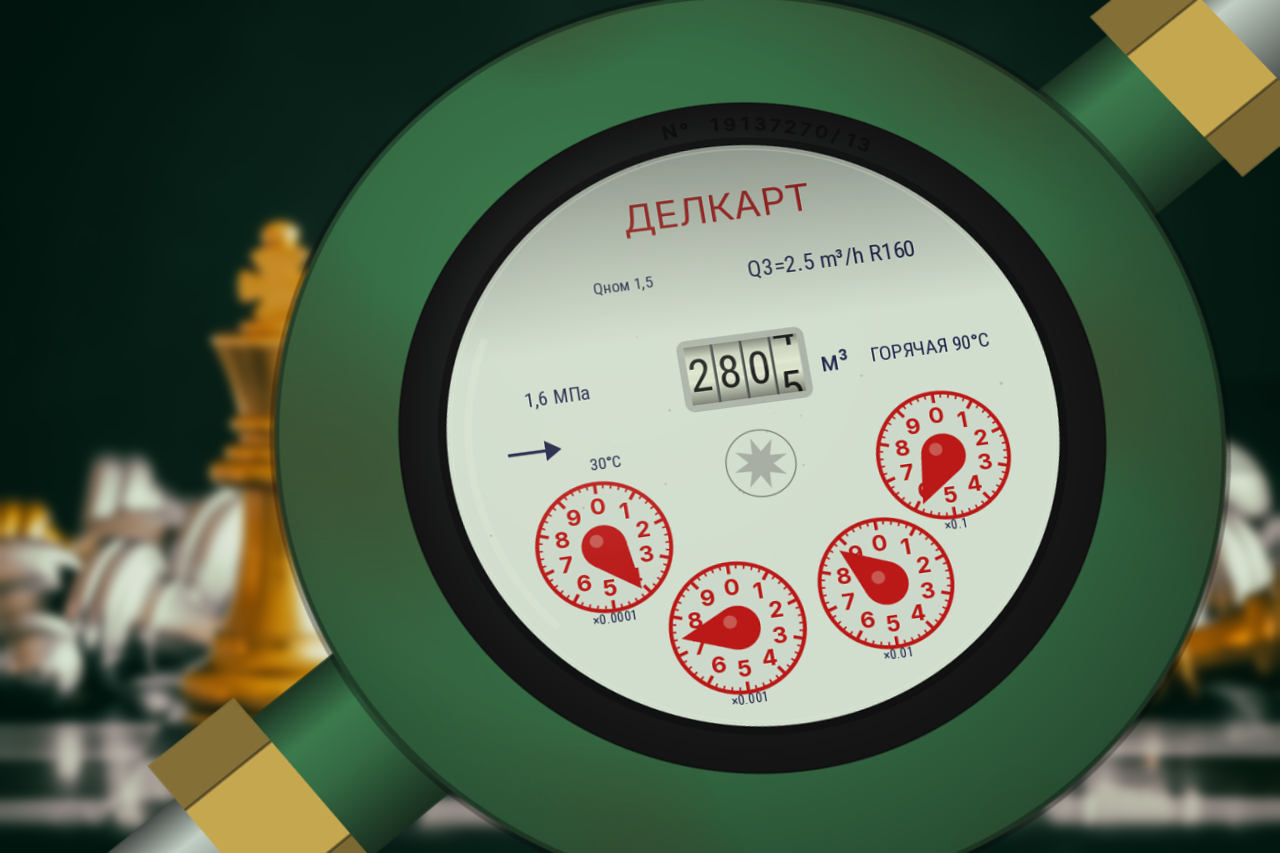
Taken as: 2804.5874,m³
